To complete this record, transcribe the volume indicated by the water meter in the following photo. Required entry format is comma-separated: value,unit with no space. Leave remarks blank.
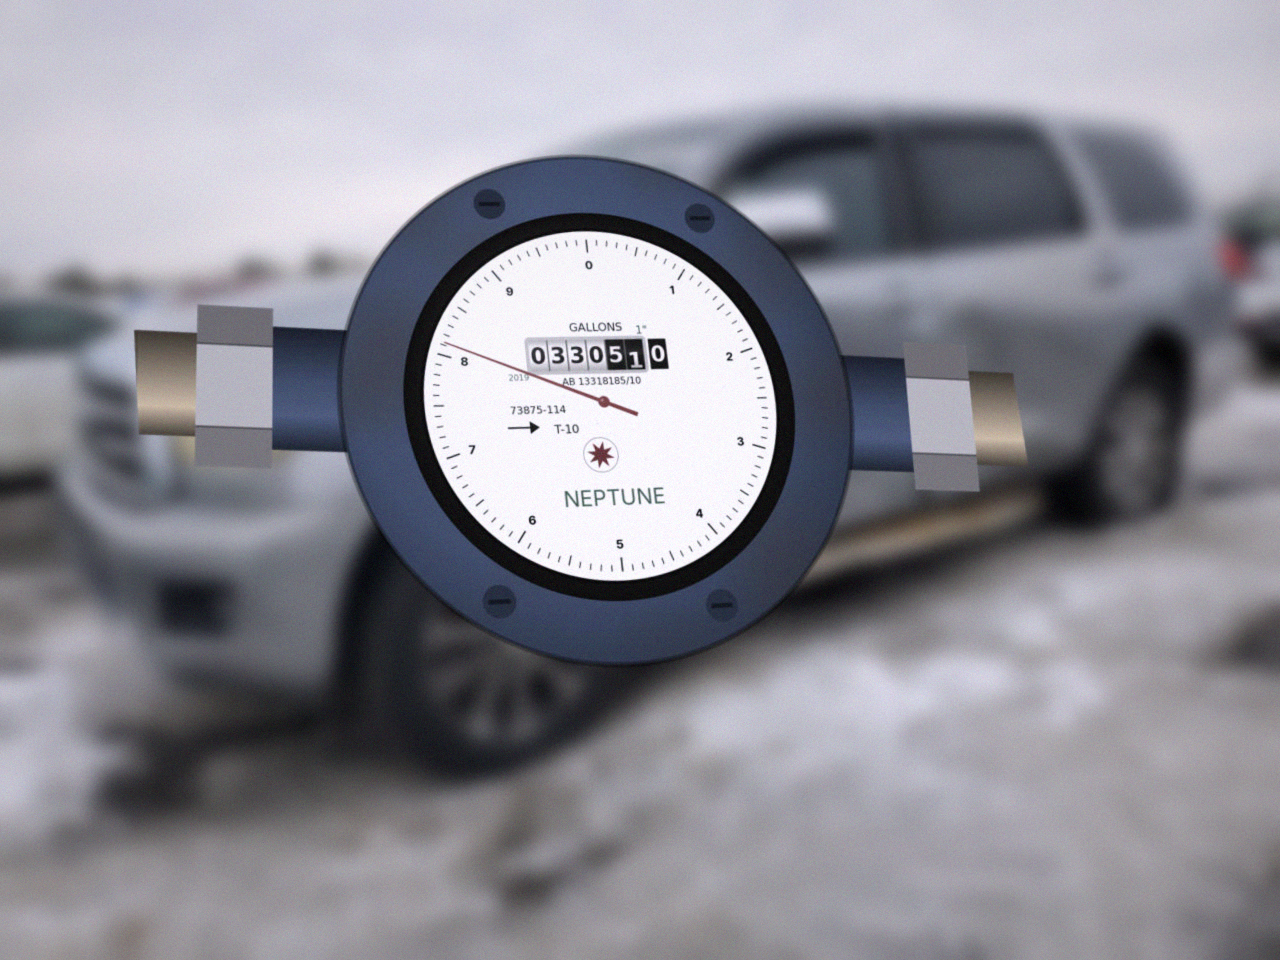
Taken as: 330508.1,gal
